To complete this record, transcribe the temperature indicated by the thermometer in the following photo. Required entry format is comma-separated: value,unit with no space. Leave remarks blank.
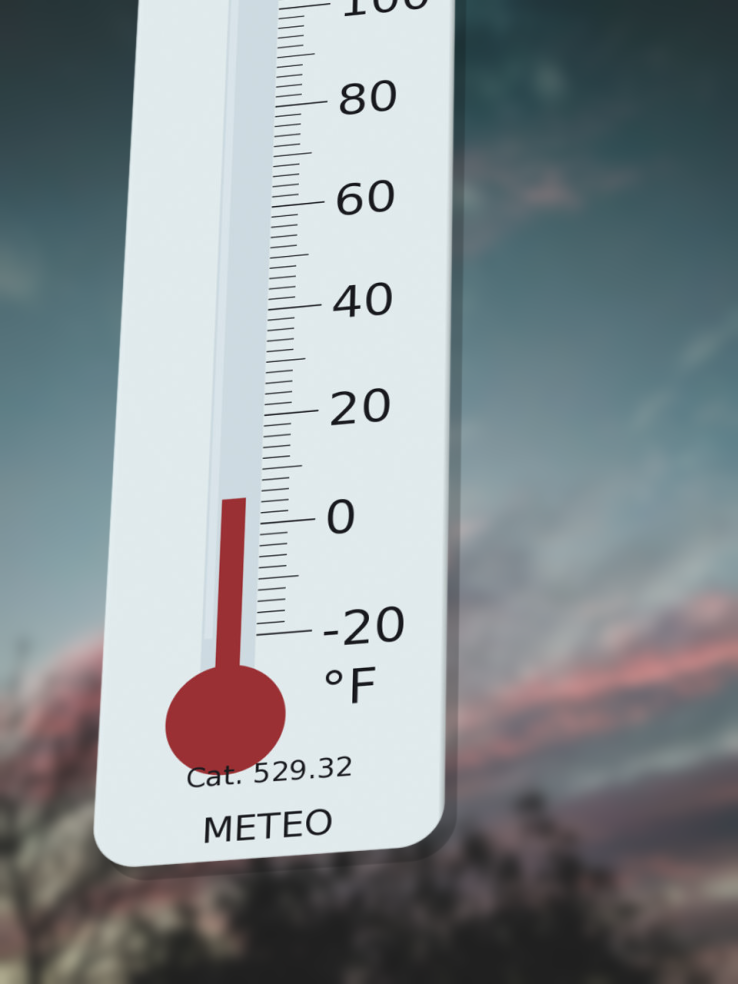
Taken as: 5,°F
